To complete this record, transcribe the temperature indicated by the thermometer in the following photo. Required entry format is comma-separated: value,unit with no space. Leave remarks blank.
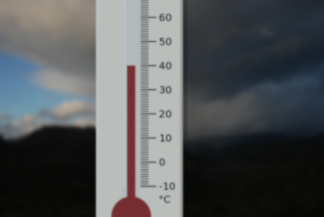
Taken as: 40,°C
